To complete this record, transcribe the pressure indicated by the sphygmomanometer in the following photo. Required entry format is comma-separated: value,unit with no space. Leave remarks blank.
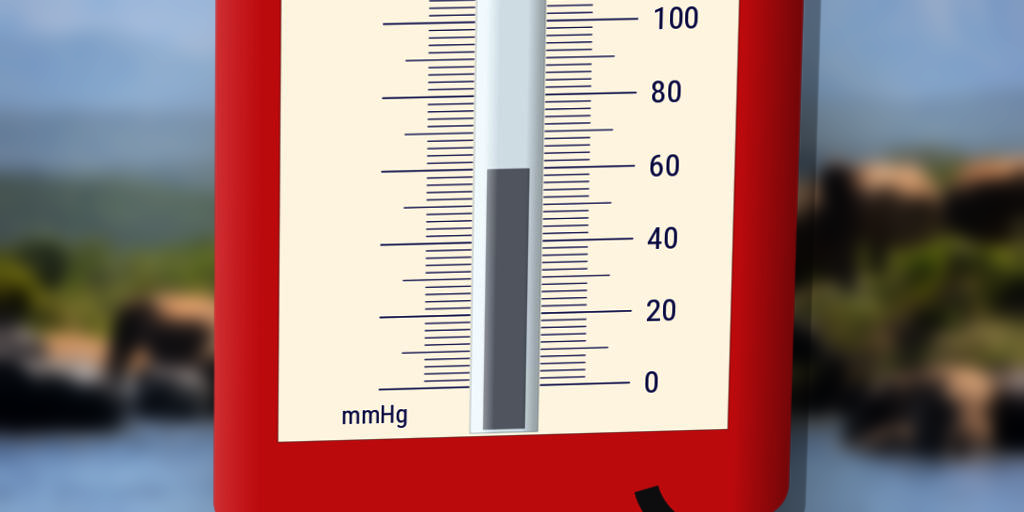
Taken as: 60,mmHg
